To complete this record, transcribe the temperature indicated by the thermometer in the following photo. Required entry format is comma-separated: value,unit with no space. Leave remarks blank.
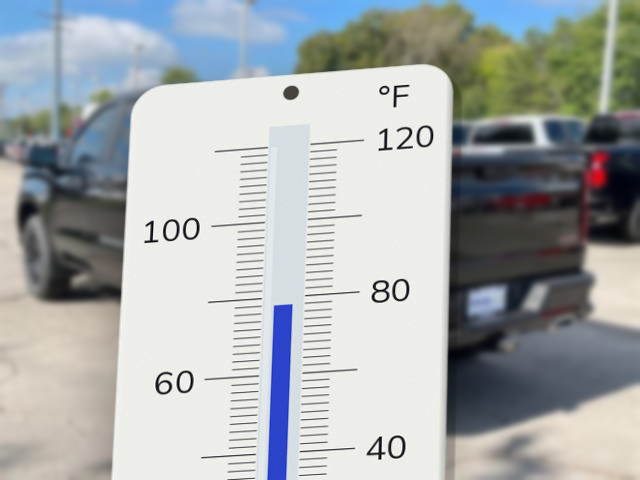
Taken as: 78,°F
